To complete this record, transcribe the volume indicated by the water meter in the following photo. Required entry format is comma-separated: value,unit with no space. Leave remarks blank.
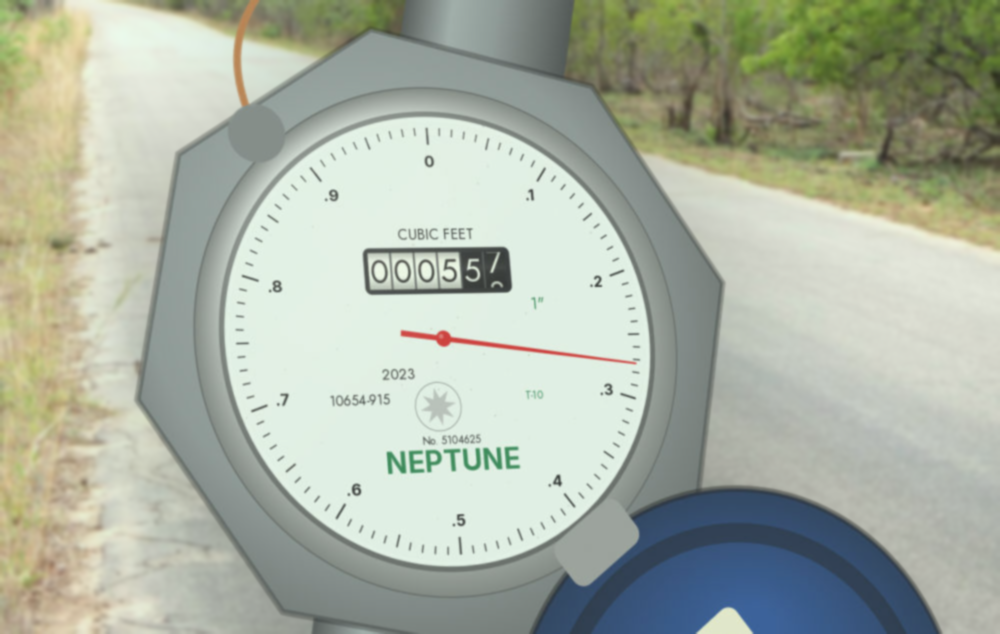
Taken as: 557.27,ft³
